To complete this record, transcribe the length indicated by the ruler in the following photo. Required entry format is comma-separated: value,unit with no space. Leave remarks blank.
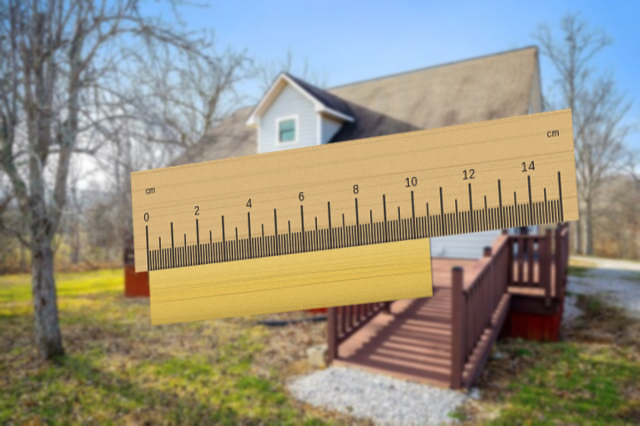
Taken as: 10.5,cm
